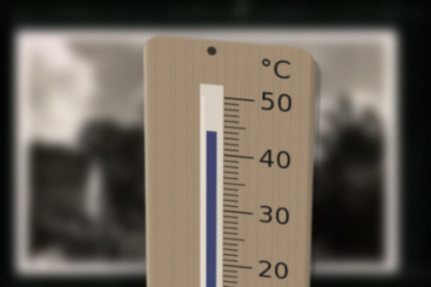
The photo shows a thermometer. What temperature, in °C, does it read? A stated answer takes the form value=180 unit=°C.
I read value=44 unit=°C
